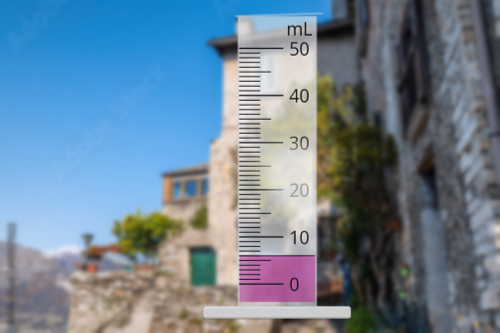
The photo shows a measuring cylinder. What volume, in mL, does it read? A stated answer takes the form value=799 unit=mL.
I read value=6 unit=mL
